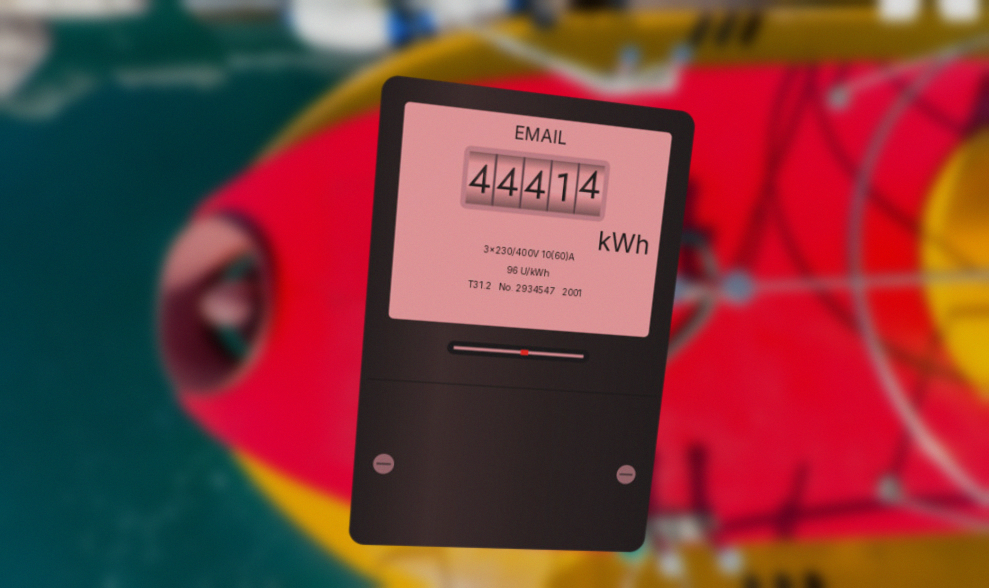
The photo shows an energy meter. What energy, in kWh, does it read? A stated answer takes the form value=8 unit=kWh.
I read value=44414 unit=kWh
